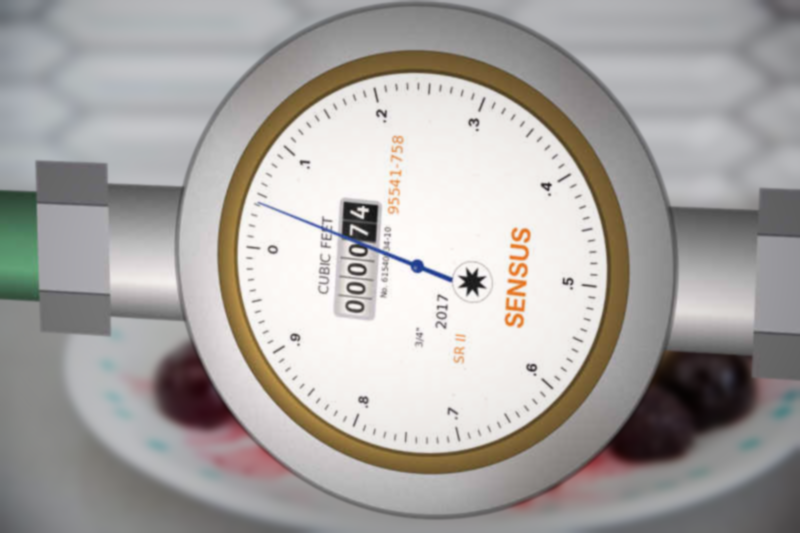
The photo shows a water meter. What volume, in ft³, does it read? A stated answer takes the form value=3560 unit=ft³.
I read value=74.04 unit=ft³
